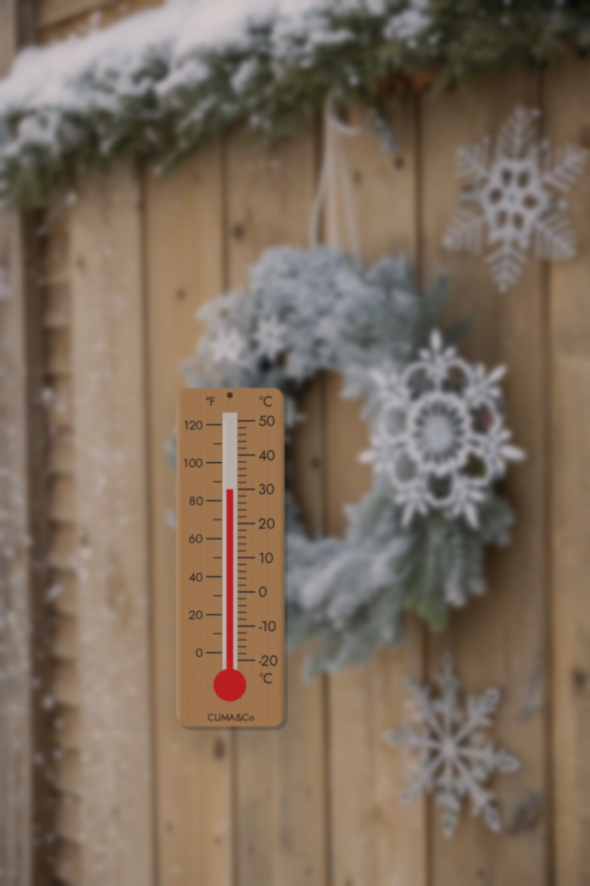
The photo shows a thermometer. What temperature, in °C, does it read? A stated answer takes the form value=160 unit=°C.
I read value=30 unit=°C
